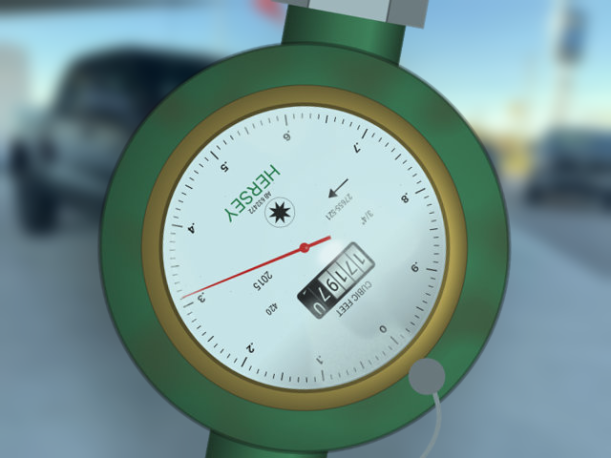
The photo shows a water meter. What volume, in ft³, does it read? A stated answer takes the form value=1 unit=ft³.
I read value=171970.31 unit=ft³
